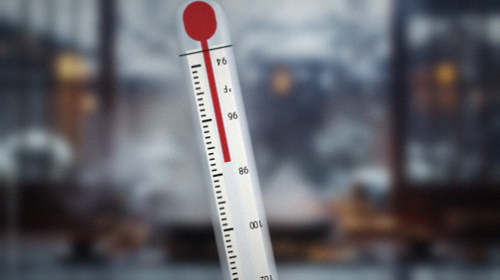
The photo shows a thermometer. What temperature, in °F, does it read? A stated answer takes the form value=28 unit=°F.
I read value=97.6 unit=°F
